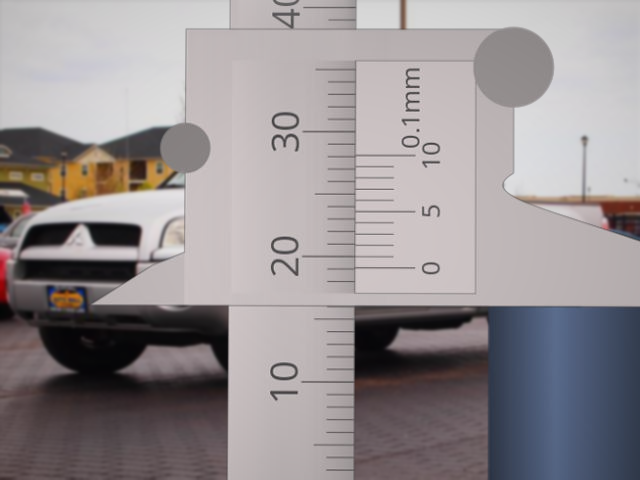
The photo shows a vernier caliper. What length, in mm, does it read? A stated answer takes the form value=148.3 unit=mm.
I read value=19.1 unit=mm
